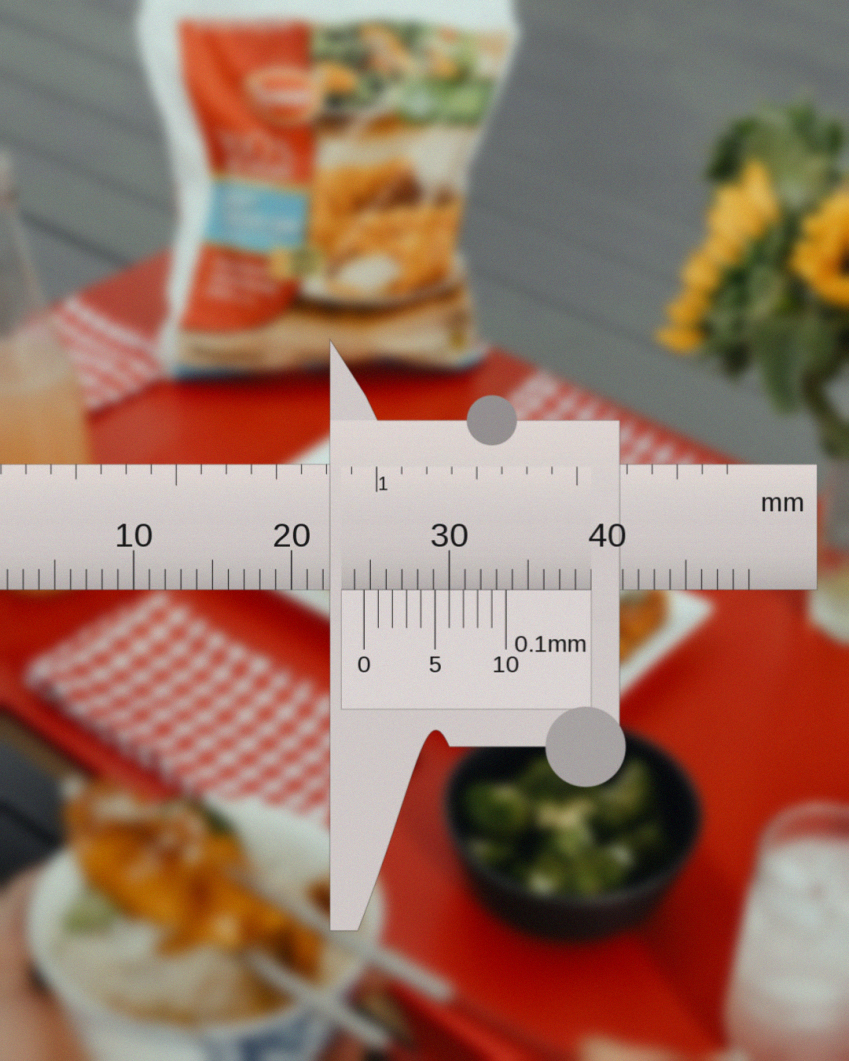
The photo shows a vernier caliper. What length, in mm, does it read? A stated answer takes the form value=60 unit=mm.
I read value=24.6 unit=mm
